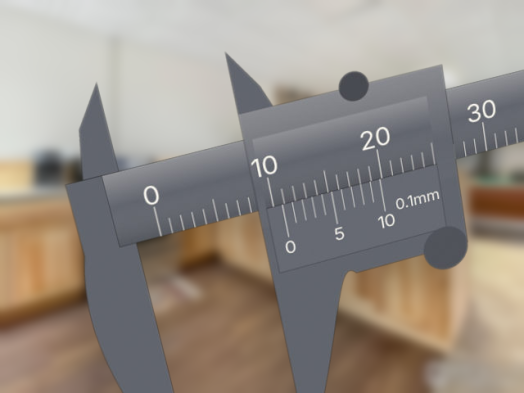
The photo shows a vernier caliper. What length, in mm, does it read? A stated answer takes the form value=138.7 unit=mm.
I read value=10.8 unit=mm
